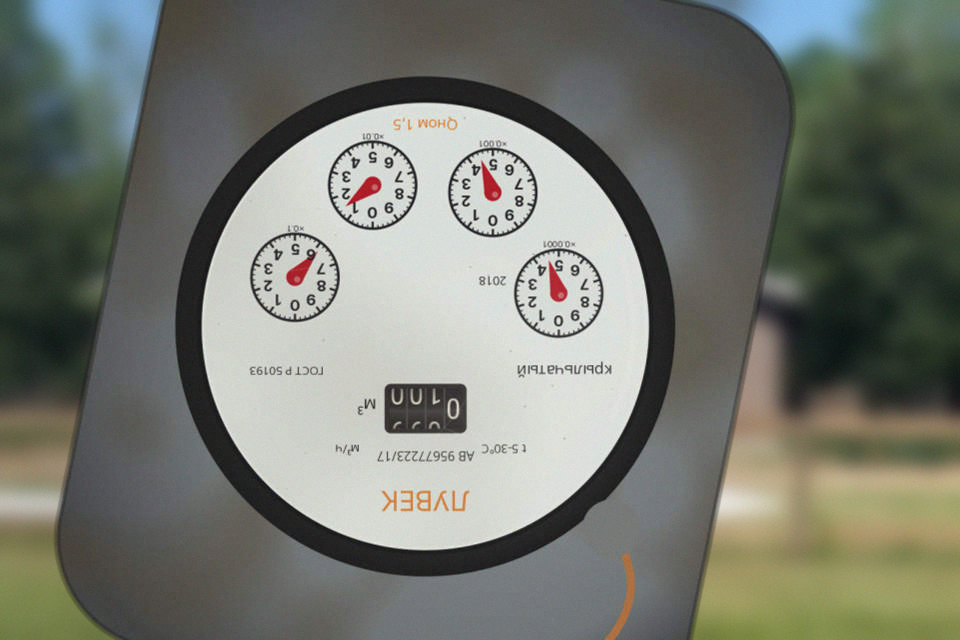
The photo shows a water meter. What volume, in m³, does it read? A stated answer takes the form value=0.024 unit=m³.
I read value=99.6144 unit=m³
